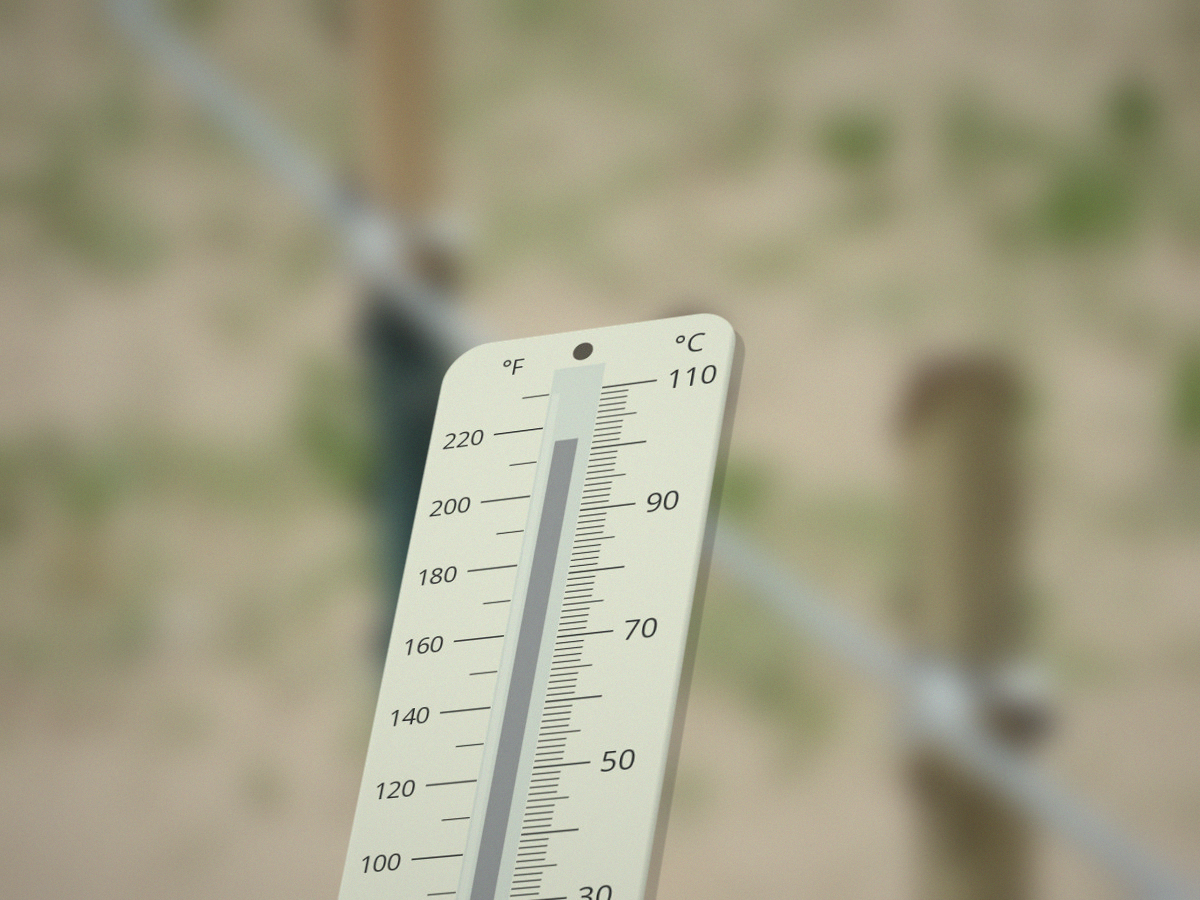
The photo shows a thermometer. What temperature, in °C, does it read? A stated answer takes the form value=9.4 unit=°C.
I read value=102 unit=°C
